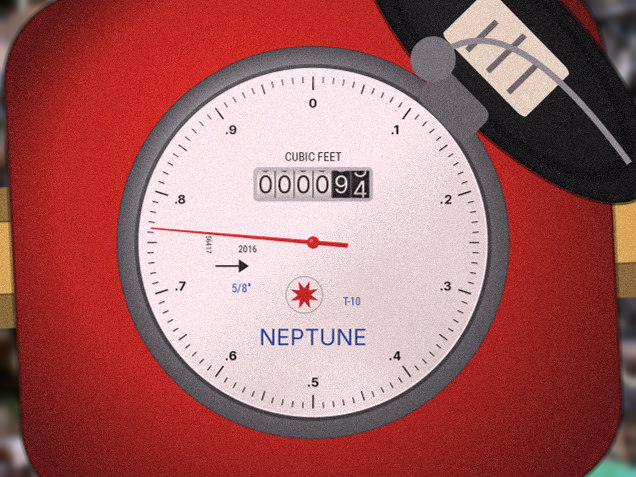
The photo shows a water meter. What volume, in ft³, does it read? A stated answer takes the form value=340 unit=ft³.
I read value=93.76 unit=ft³
